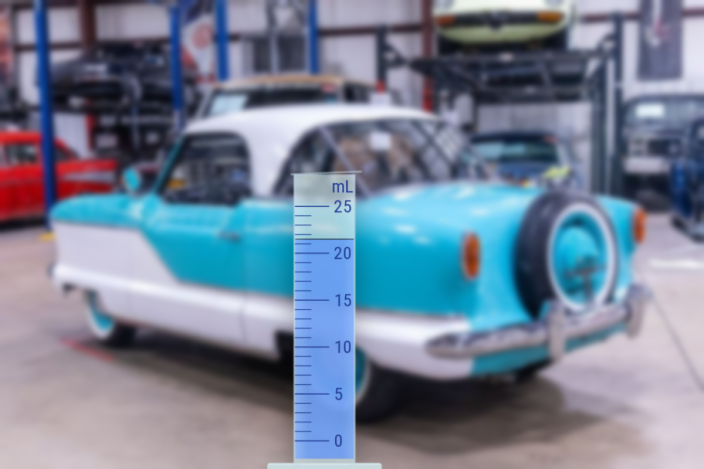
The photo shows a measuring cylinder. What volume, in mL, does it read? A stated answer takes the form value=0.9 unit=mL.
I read value=21.5 unit=mL
